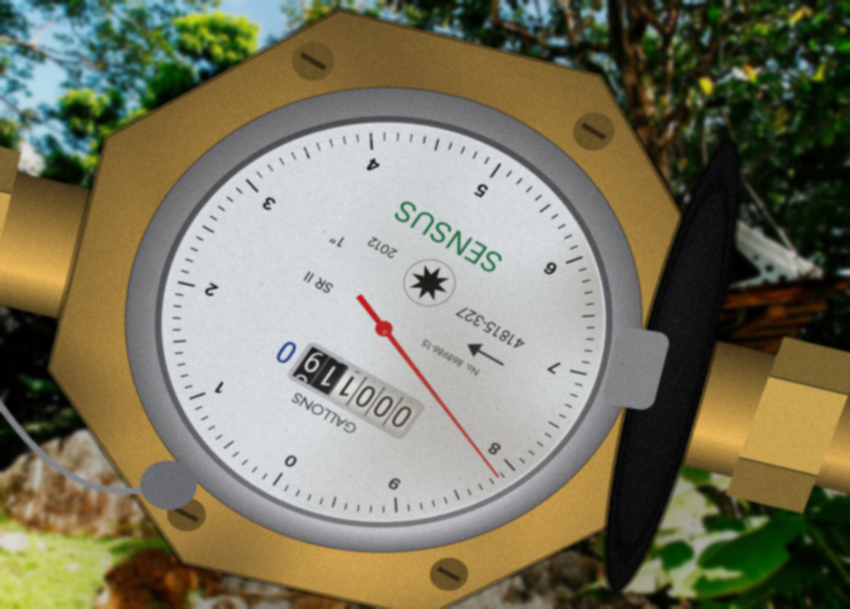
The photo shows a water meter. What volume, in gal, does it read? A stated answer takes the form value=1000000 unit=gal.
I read value=1188.1 unit=gal
